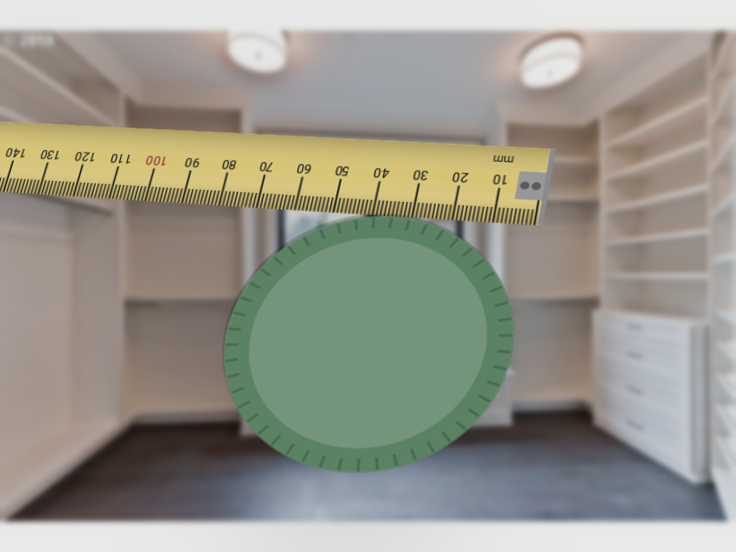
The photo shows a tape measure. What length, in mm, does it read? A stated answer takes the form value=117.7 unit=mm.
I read value=70 unit=mm
